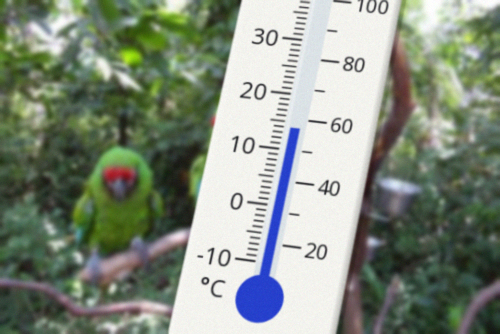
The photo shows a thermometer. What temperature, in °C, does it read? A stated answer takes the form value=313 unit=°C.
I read value=14 unit=°C
